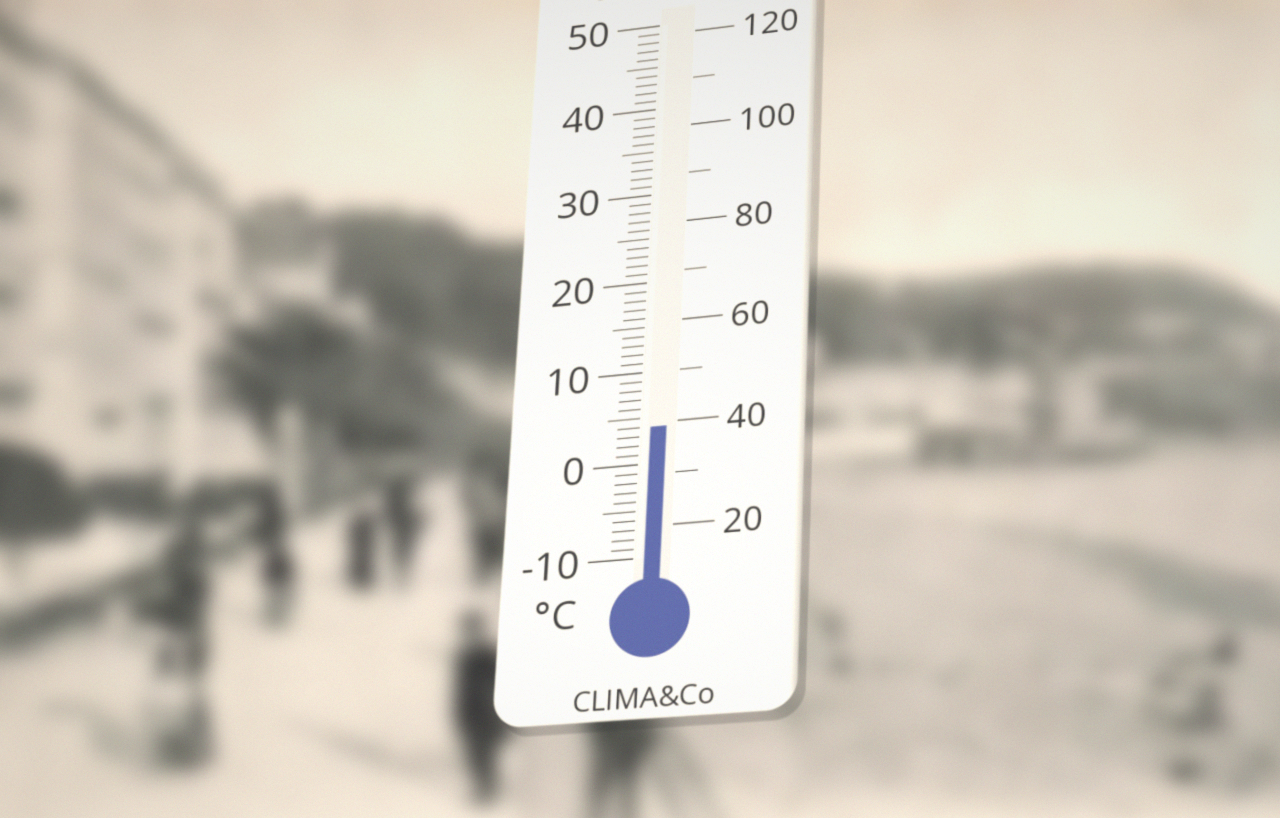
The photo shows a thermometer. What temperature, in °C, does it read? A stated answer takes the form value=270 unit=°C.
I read value=4 unit=°C
